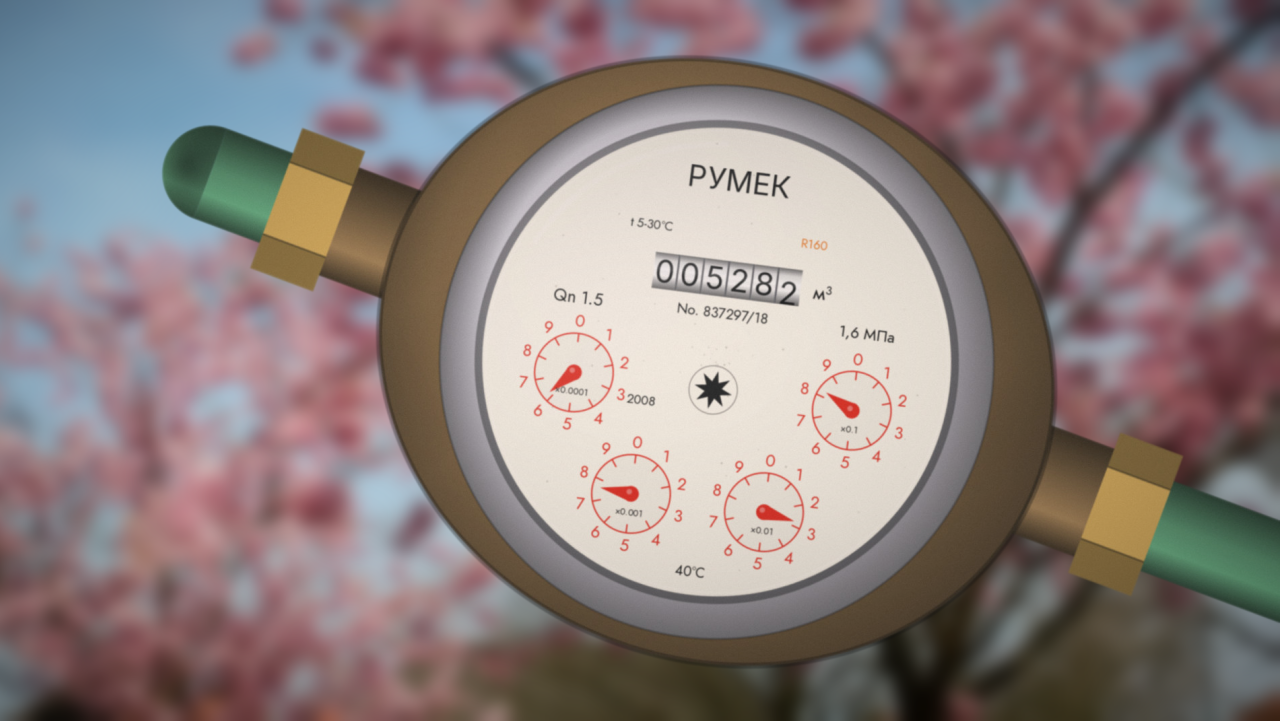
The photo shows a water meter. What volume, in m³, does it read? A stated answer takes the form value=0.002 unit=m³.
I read value=5281.8276 unit=m³
